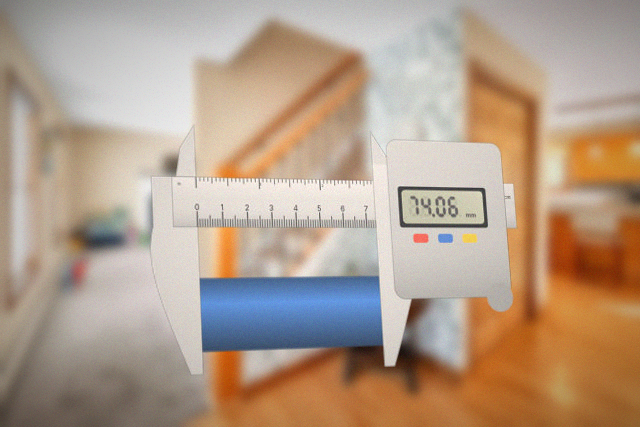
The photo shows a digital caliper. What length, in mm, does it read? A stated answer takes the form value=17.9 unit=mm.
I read value=74.06 unit=mm
